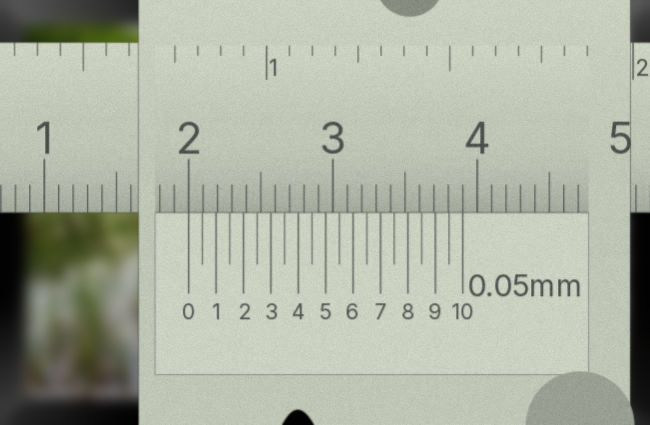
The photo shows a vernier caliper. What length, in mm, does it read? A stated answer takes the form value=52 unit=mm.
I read value=20.0 unit=mm
